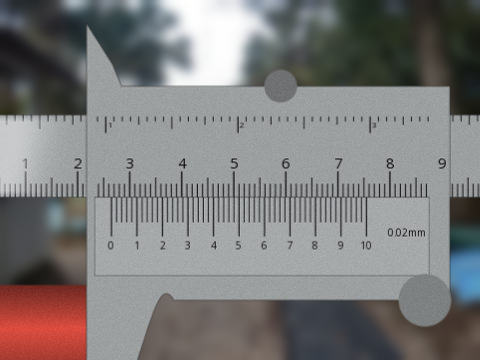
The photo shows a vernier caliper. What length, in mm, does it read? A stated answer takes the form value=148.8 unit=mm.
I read value=26.5 unit=mm
